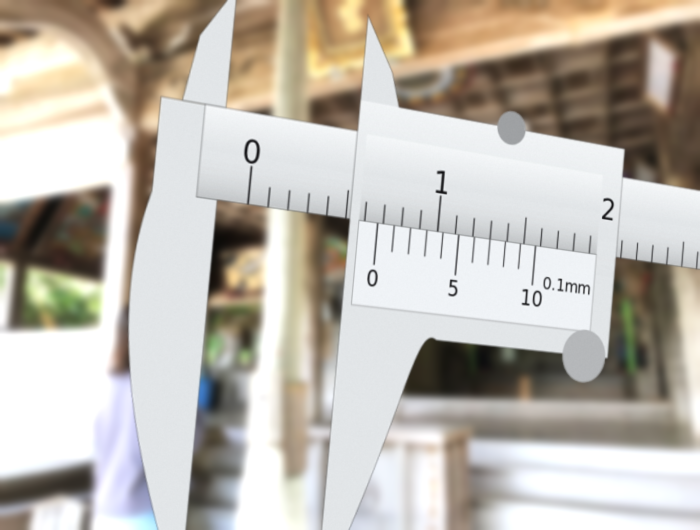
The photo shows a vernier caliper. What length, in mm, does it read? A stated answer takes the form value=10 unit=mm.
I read value=6.7 unit=mm
